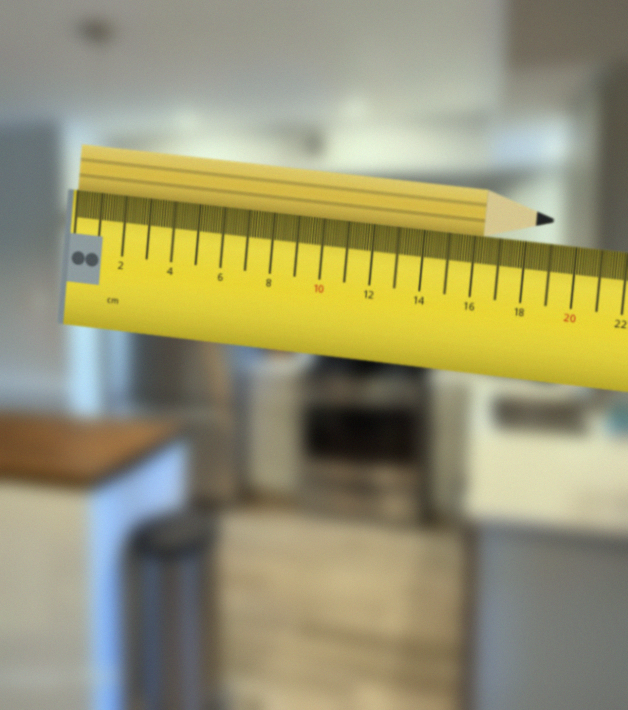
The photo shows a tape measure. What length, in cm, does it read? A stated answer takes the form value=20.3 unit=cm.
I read value=19 unit=cm
